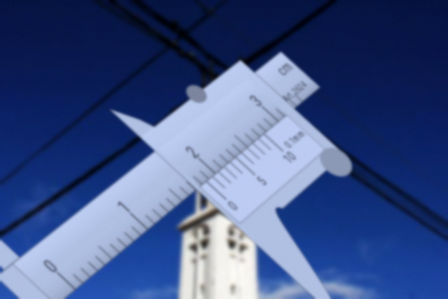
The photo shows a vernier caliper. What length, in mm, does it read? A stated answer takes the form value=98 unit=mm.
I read value=18.6 unit=mm
